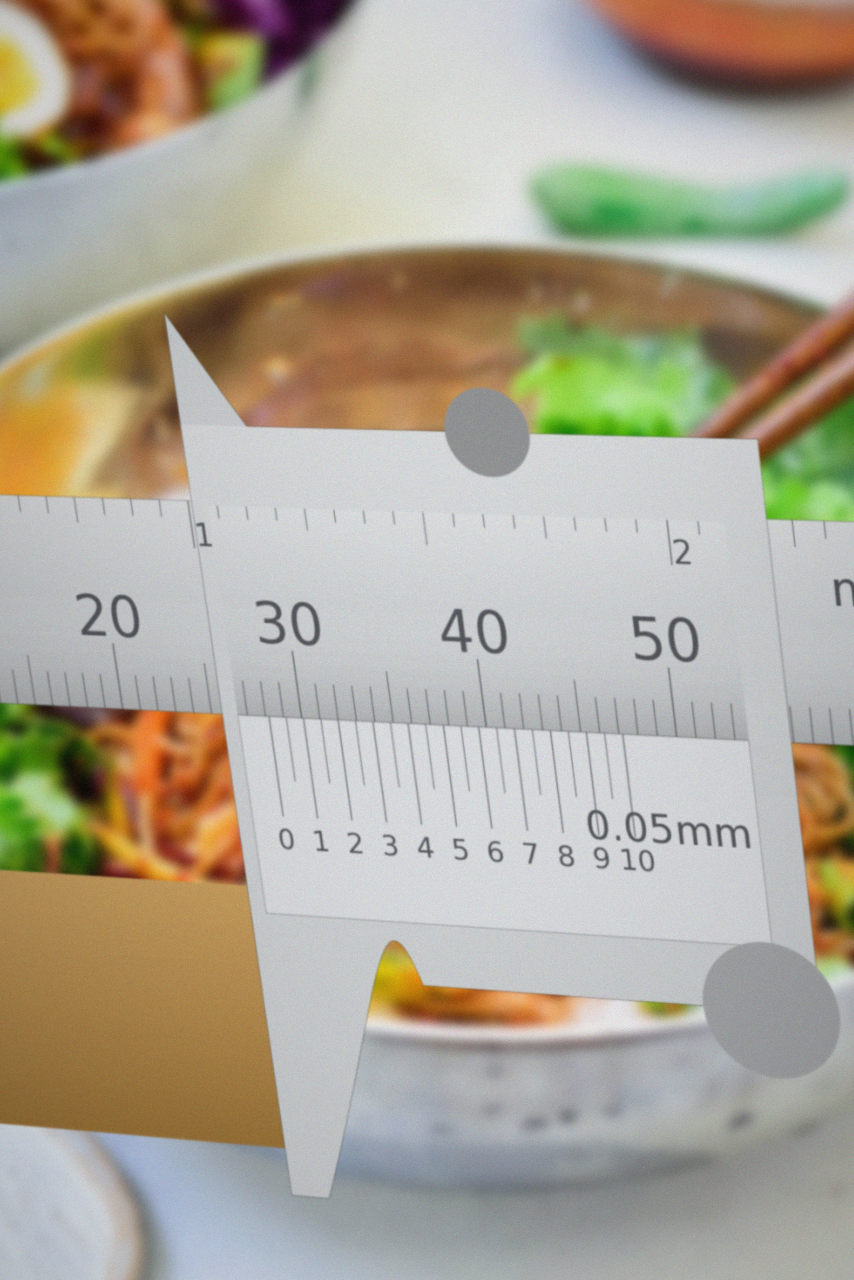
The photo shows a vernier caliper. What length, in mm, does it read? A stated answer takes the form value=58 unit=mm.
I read value=28.2 unit=mm
